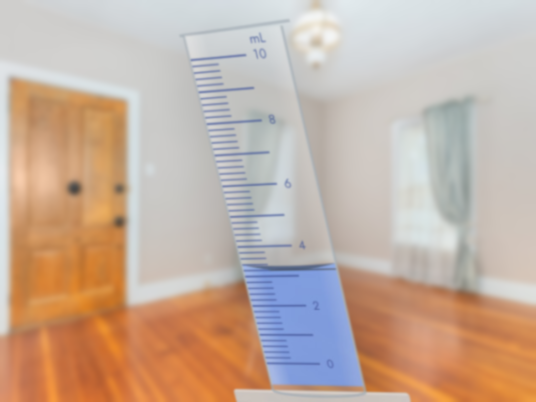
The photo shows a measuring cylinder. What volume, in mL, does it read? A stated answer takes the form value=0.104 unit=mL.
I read value=3.2 unit=mL
